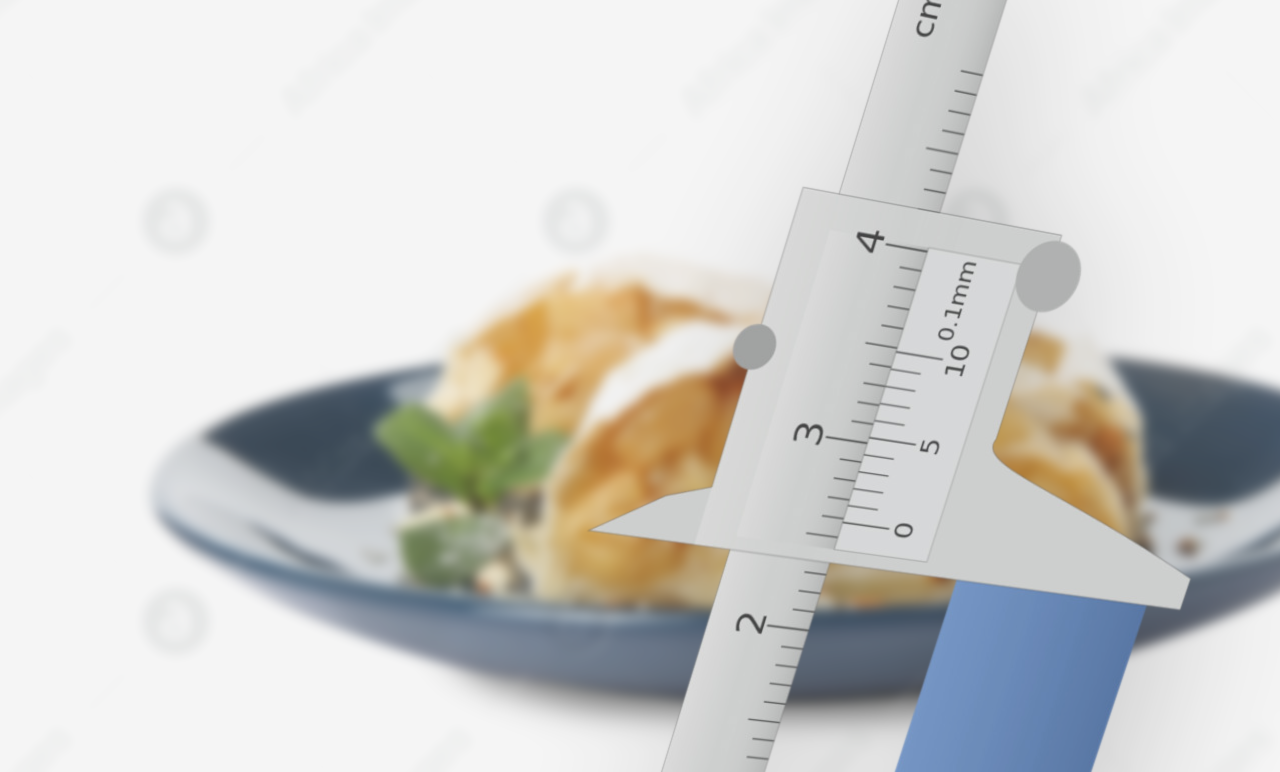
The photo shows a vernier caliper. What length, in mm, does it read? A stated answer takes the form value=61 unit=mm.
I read value=25.8 unit=mm
